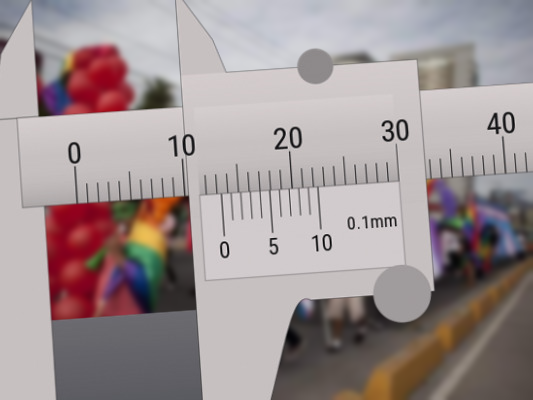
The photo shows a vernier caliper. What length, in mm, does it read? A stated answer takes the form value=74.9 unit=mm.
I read value=13.4 unit=mm
